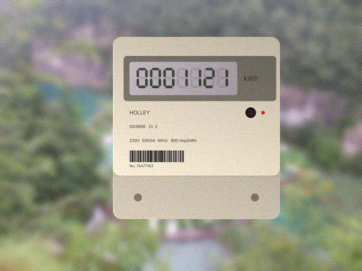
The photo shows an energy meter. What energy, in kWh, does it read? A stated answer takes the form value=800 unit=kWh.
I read value=1121 unit=kWh
